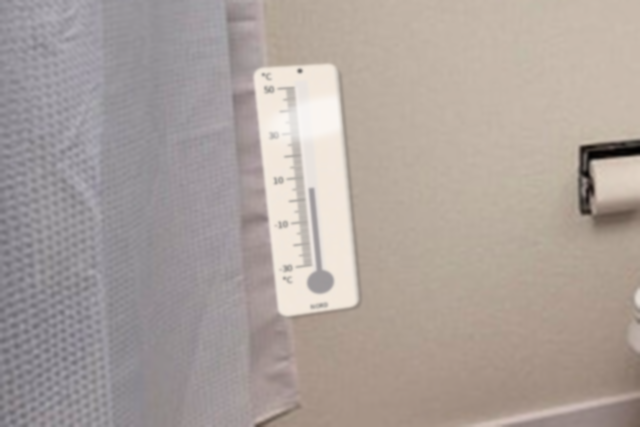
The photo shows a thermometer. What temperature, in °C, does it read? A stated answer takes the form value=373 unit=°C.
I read value=5 unit=°C
